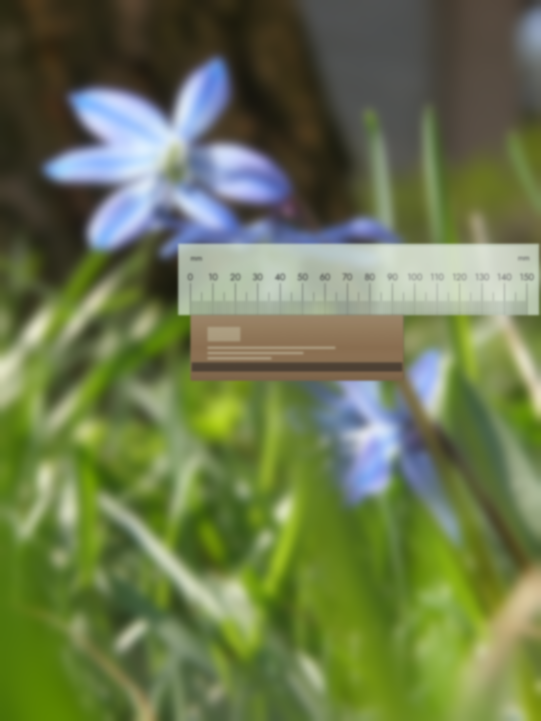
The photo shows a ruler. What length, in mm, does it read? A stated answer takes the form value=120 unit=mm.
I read value=95 unit=mm
